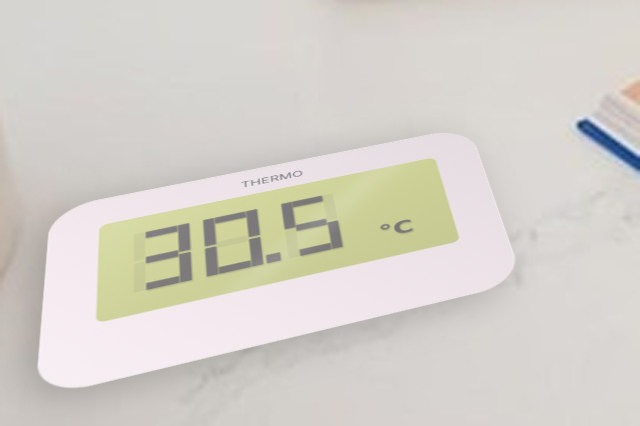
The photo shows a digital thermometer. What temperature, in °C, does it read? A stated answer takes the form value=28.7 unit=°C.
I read value=30.5 unit=°C
